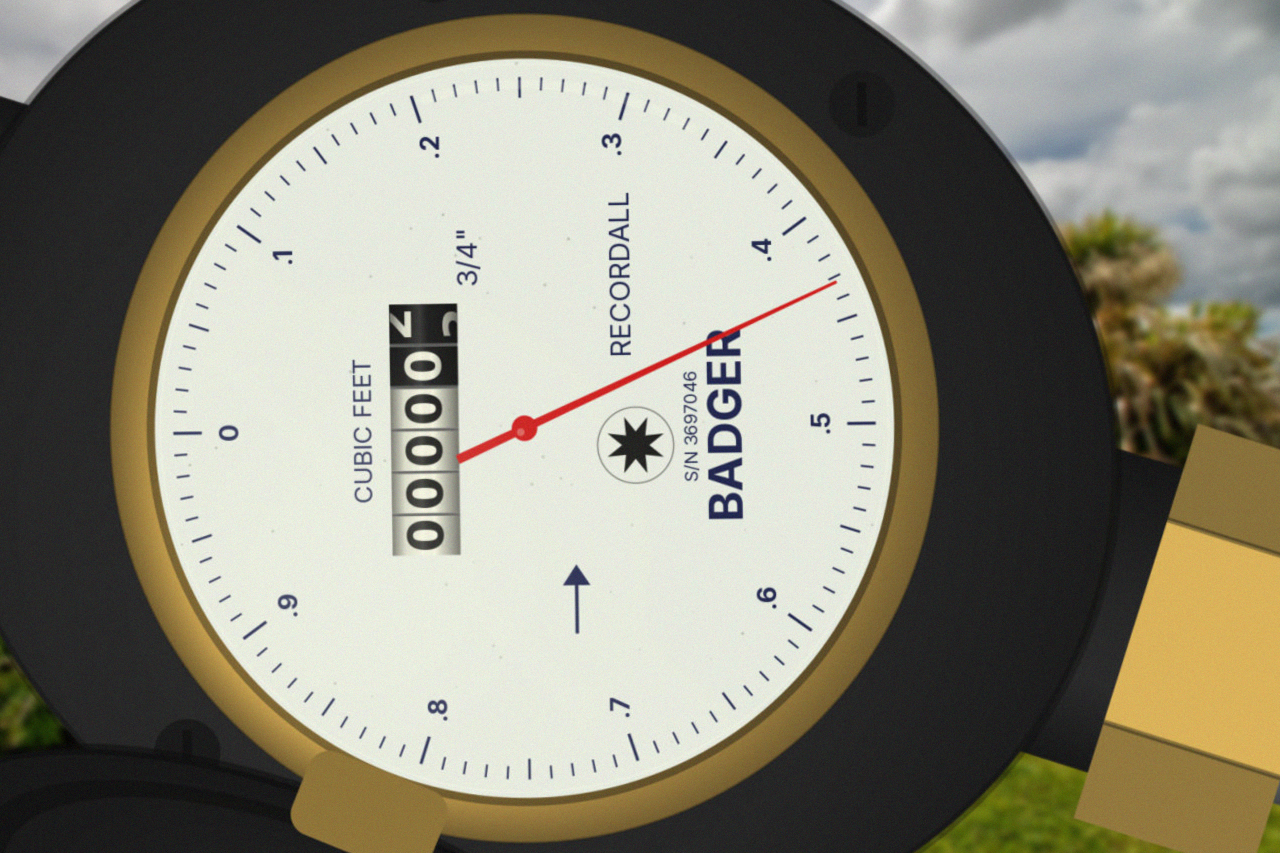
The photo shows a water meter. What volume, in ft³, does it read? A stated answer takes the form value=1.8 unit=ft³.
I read value=2.43 unit=ft³
